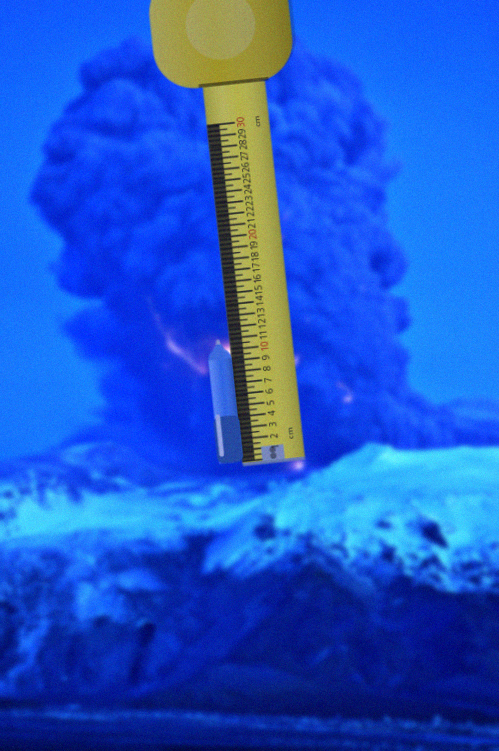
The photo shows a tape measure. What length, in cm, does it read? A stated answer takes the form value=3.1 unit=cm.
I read value=11 unit=cm
